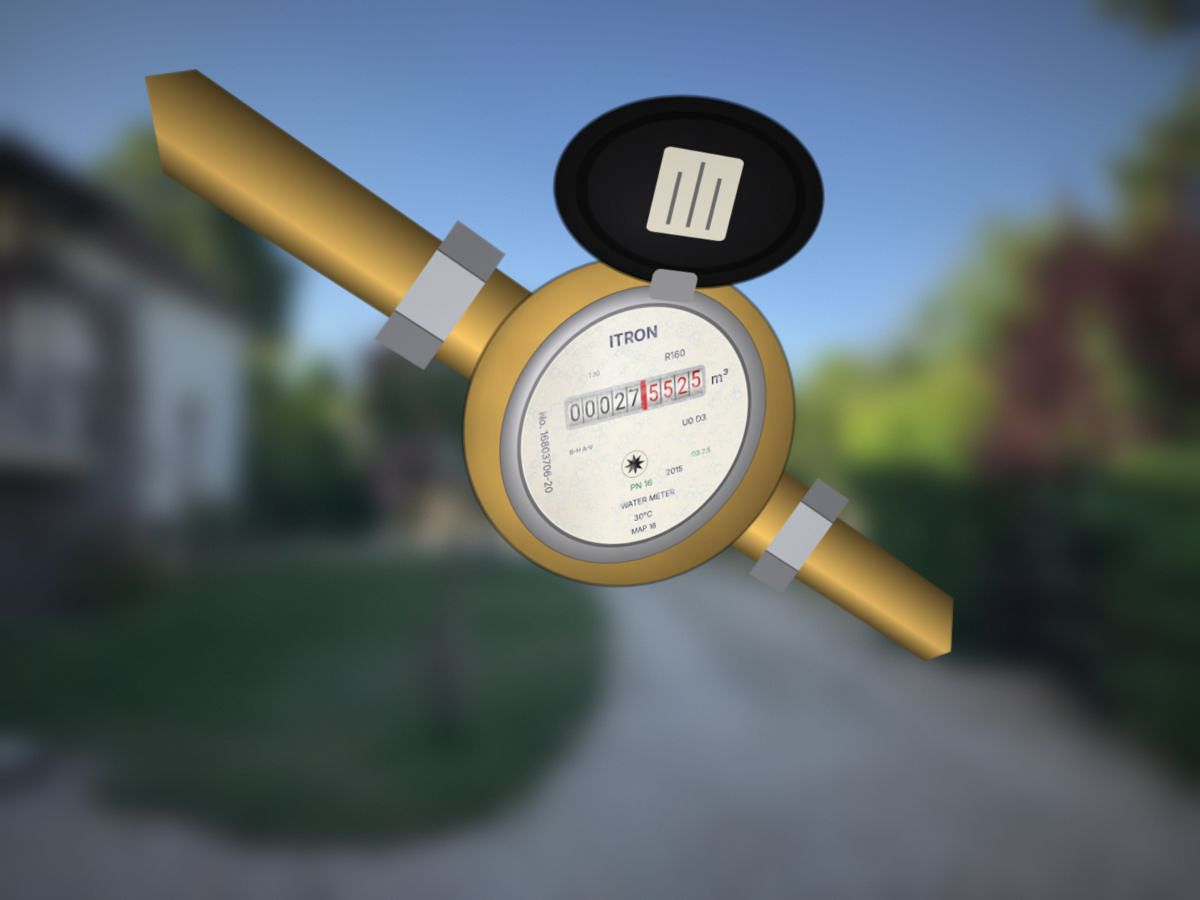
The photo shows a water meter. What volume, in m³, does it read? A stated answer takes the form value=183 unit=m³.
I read value=27.5525 unit=m³
